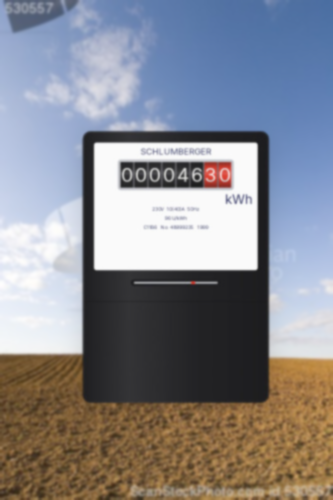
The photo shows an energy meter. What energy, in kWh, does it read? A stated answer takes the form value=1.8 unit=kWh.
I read value=46.30 unit=kWh
